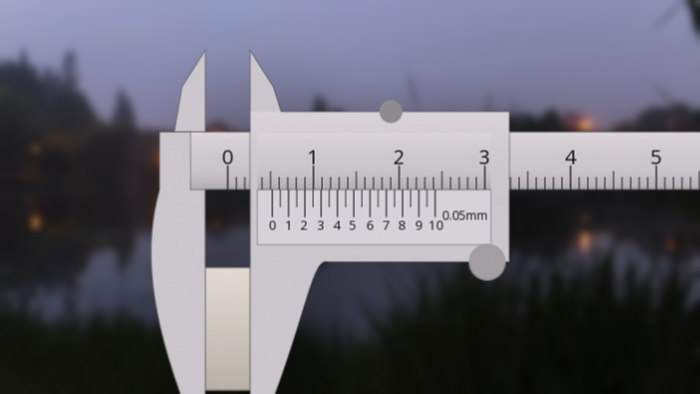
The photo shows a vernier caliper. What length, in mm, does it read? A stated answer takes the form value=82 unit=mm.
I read value=5.2 unit=mm
